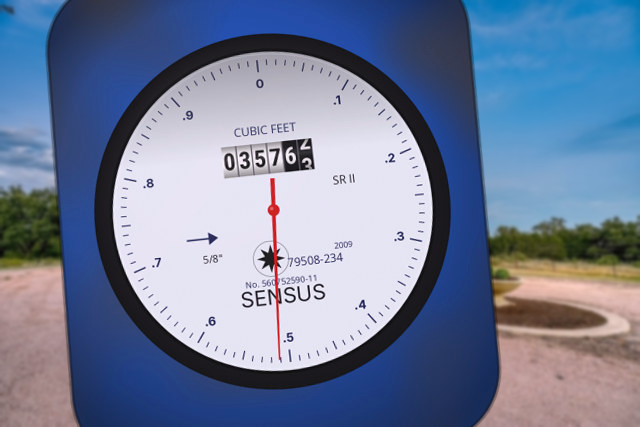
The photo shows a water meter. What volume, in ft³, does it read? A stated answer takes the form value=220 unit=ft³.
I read value=35762.51 unit=ft³
